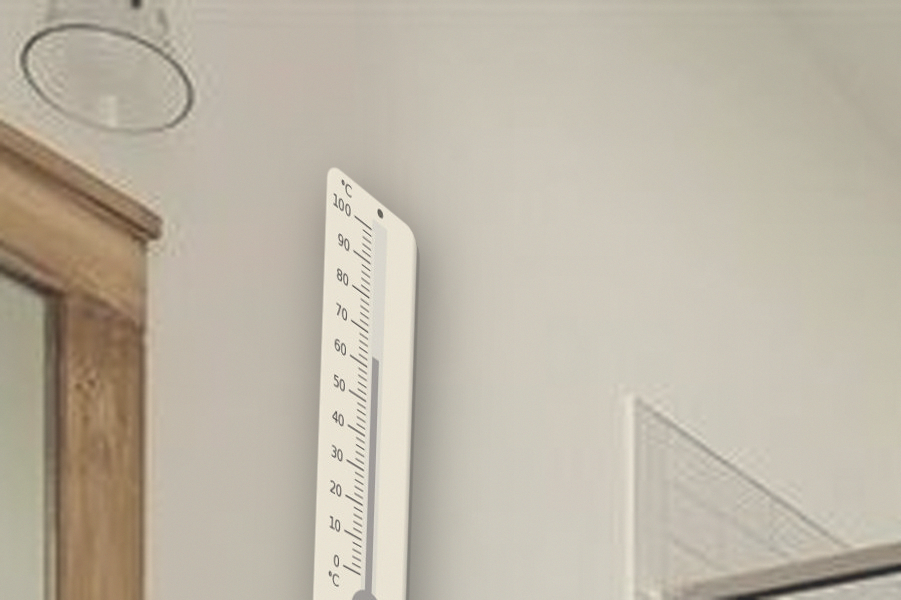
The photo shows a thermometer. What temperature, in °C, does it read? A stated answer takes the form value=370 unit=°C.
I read value=64 unit=°C
